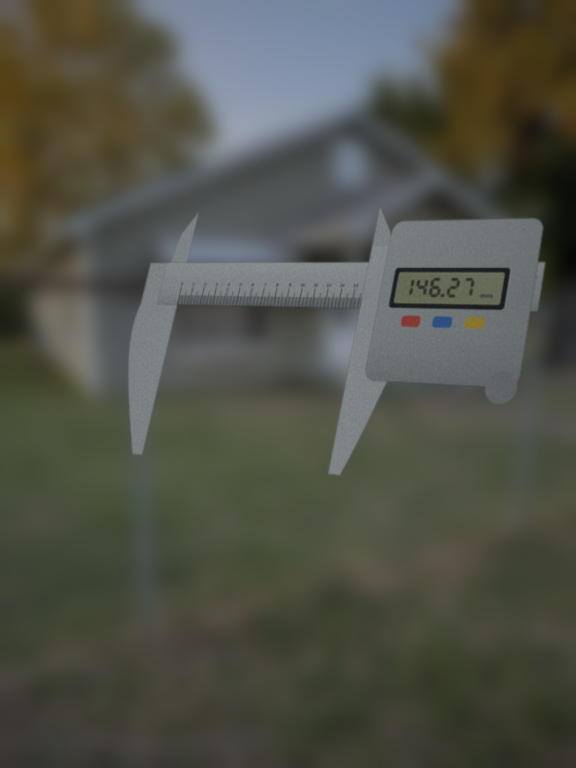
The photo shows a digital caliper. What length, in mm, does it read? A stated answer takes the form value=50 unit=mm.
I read value=146.27 unit=mm
